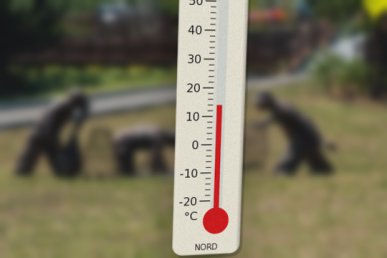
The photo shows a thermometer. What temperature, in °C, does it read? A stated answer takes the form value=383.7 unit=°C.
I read value=14 unit=°C
